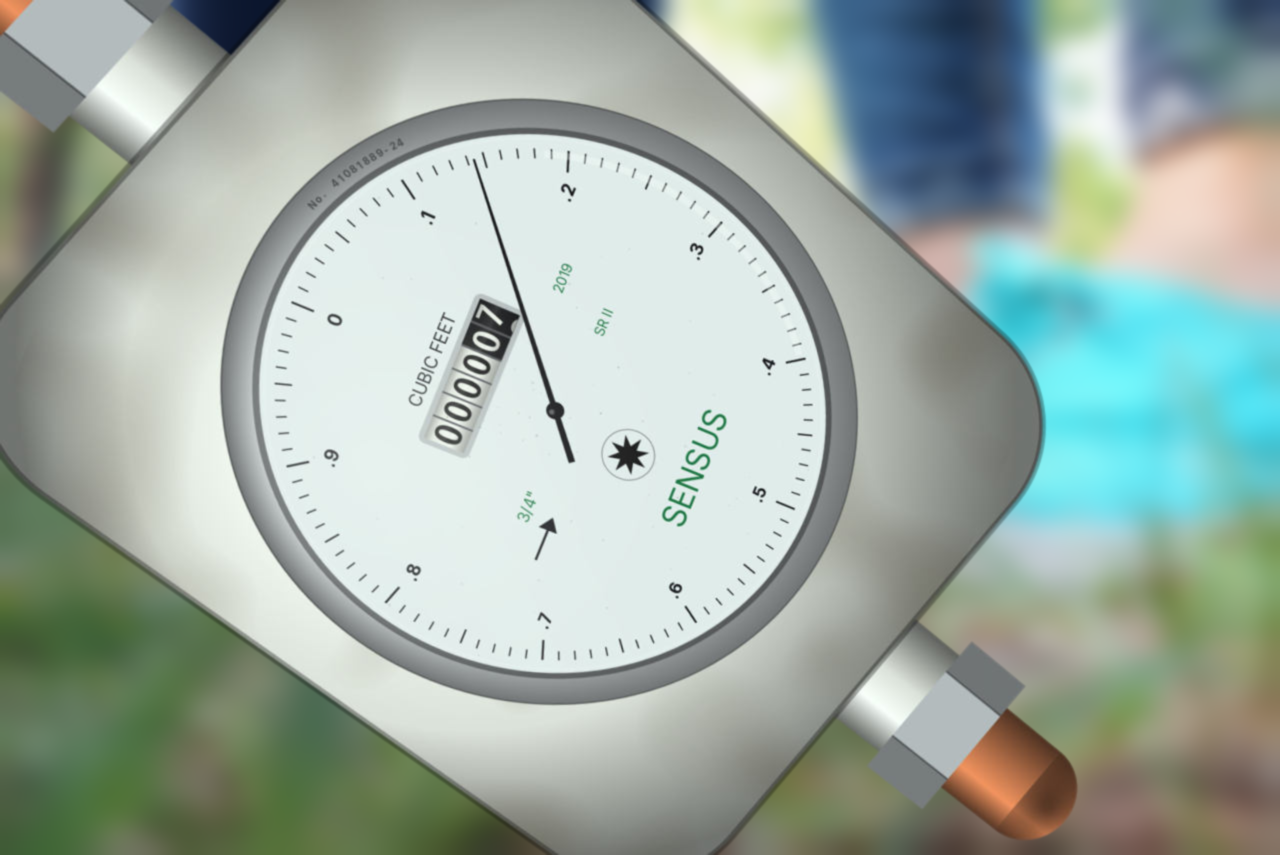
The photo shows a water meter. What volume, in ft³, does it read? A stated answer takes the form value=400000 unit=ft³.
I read value=7.14 unit=ft³
